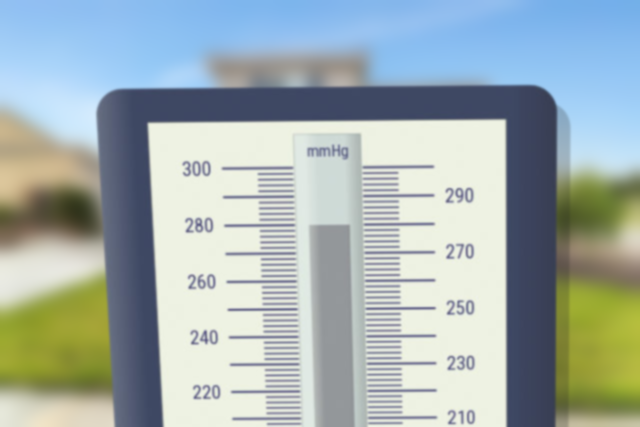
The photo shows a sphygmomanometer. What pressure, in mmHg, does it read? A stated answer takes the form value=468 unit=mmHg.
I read value=280 unit=mmHg
